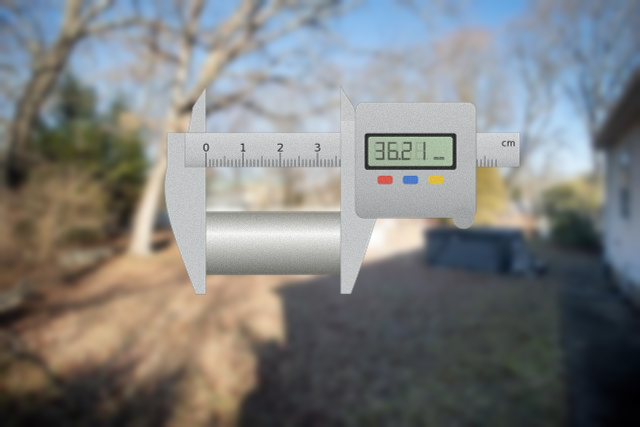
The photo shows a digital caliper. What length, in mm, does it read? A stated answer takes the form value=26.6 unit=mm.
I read value=36.21 unit=mm
